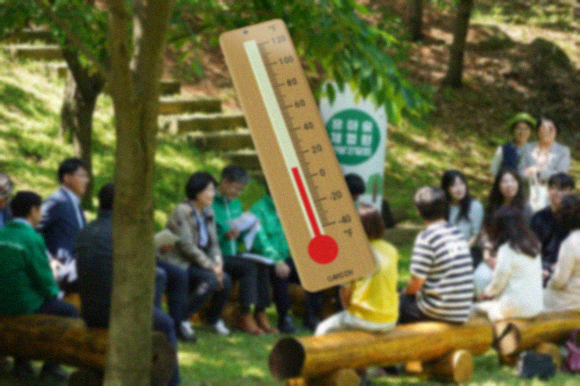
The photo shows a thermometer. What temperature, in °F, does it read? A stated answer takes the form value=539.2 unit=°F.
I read value=10 unit=°F
